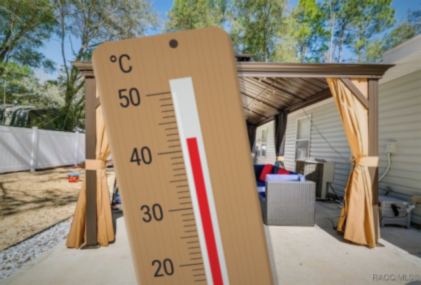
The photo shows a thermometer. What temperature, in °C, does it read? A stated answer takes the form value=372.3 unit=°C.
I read value=42 unit=°C
